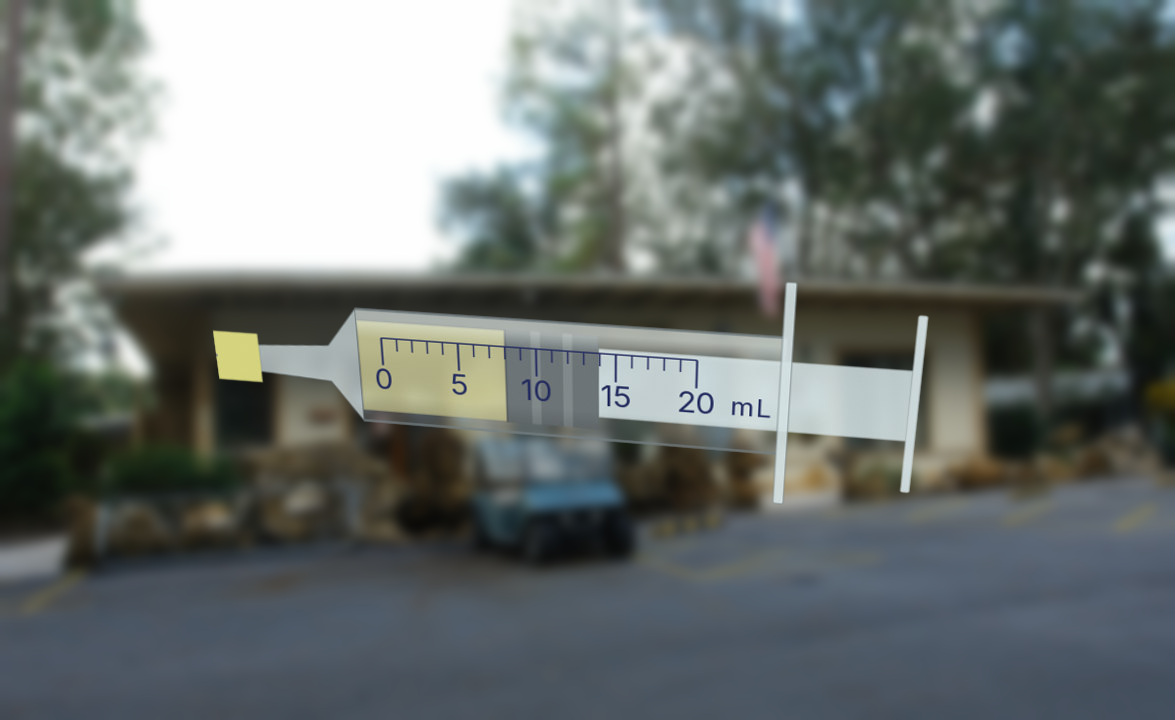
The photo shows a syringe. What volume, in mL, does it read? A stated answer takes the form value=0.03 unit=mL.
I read value=8 unit=mL
